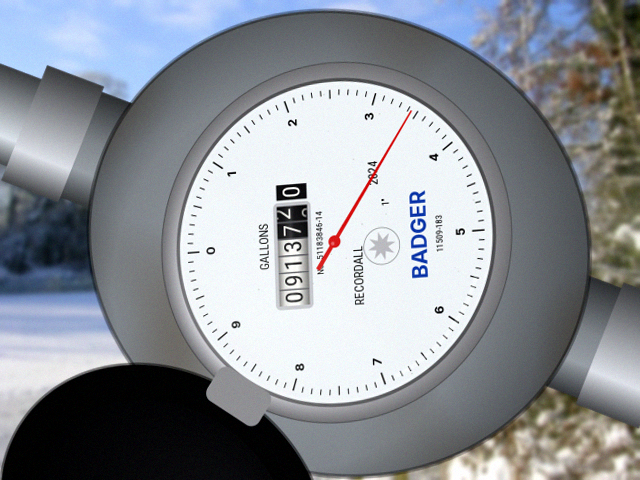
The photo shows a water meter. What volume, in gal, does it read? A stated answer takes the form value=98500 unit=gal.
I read value=913723.4 unit=gal
